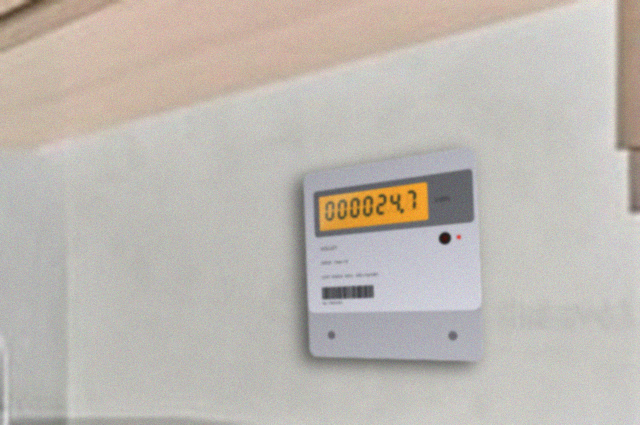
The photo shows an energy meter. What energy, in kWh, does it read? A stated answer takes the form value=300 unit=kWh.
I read value=24.7 unit=kWh
